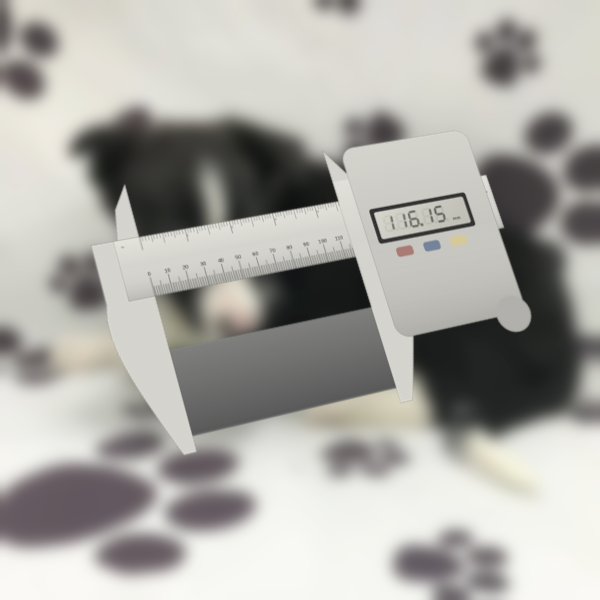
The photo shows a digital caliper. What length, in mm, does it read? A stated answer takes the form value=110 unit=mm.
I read value=116.15 unit=mm
